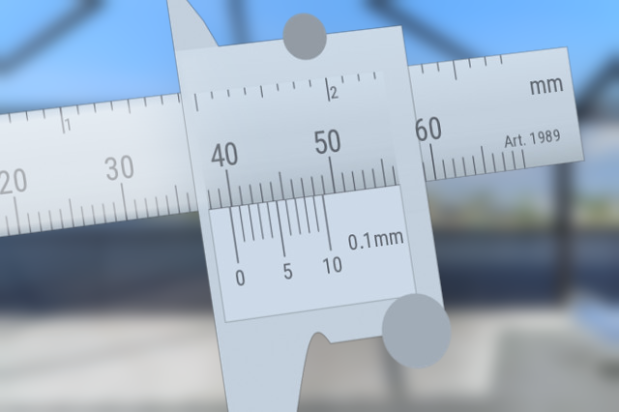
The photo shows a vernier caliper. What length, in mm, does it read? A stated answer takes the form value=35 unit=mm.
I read value=39.8 unit=mm
